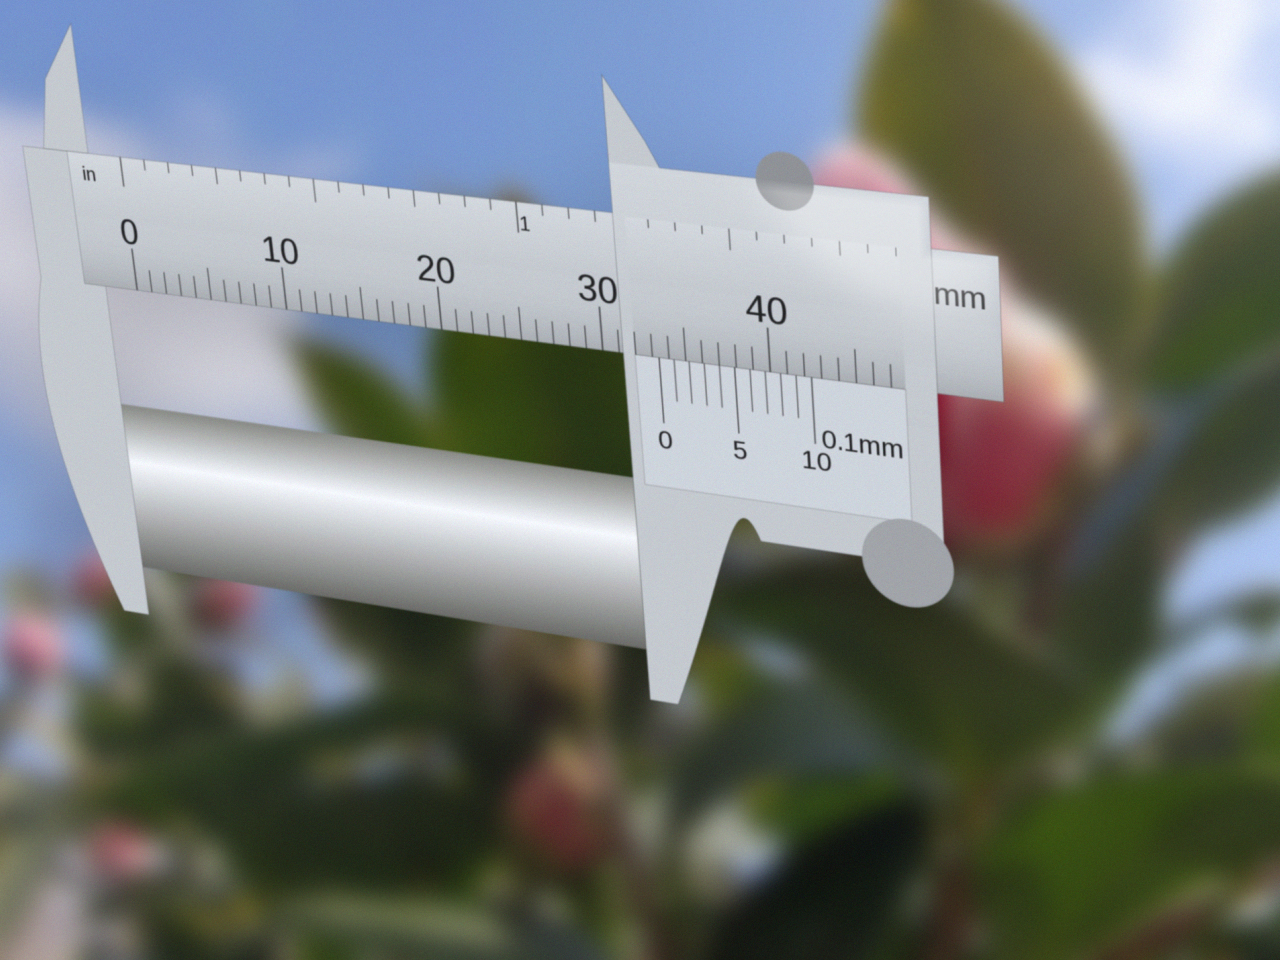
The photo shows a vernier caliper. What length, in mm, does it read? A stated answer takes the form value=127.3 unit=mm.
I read value=33.4 unit=mm
